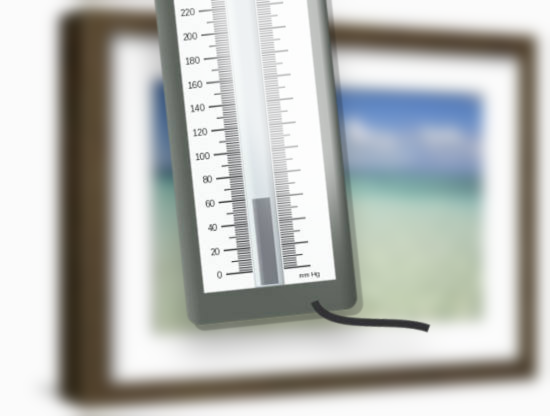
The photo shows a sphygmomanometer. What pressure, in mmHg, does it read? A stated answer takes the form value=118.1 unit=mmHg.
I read value=60 unit=mmHg
